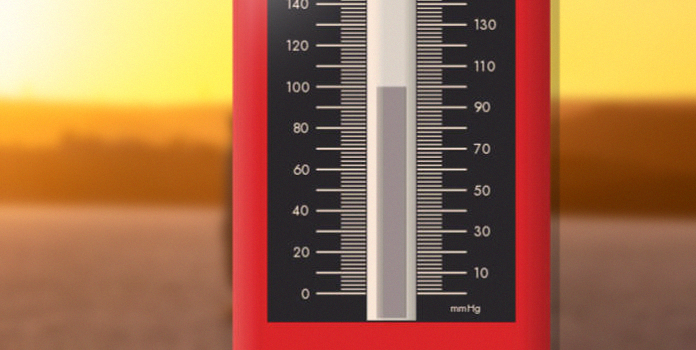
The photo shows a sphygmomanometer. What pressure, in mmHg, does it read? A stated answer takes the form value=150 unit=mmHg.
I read value=100 unit=mmHg
